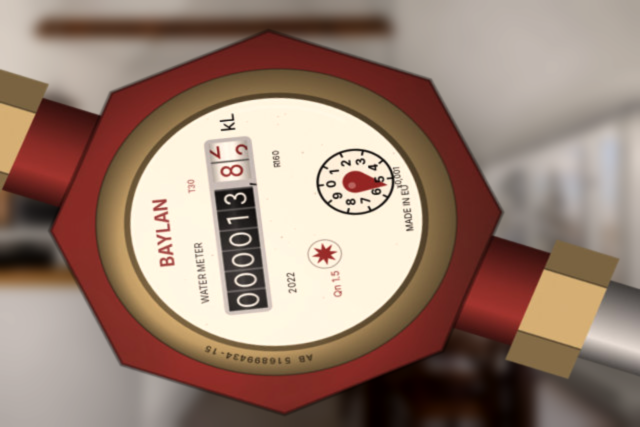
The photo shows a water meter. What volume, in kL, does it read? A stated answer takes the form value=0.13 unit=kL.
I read value=13.825 unit=kL
